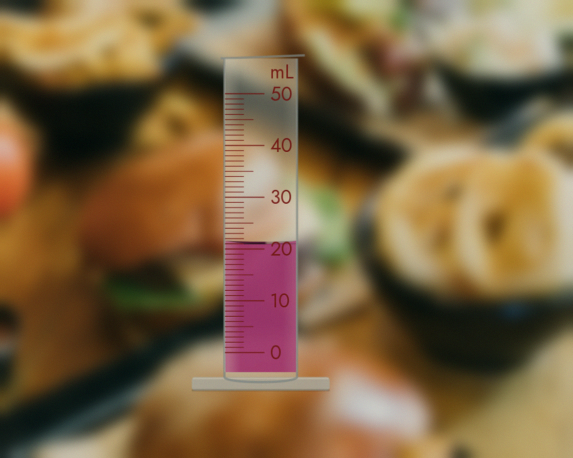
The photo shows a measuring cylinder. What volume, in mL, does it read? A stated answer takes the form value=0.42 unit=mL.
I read value=21 unit=mL
